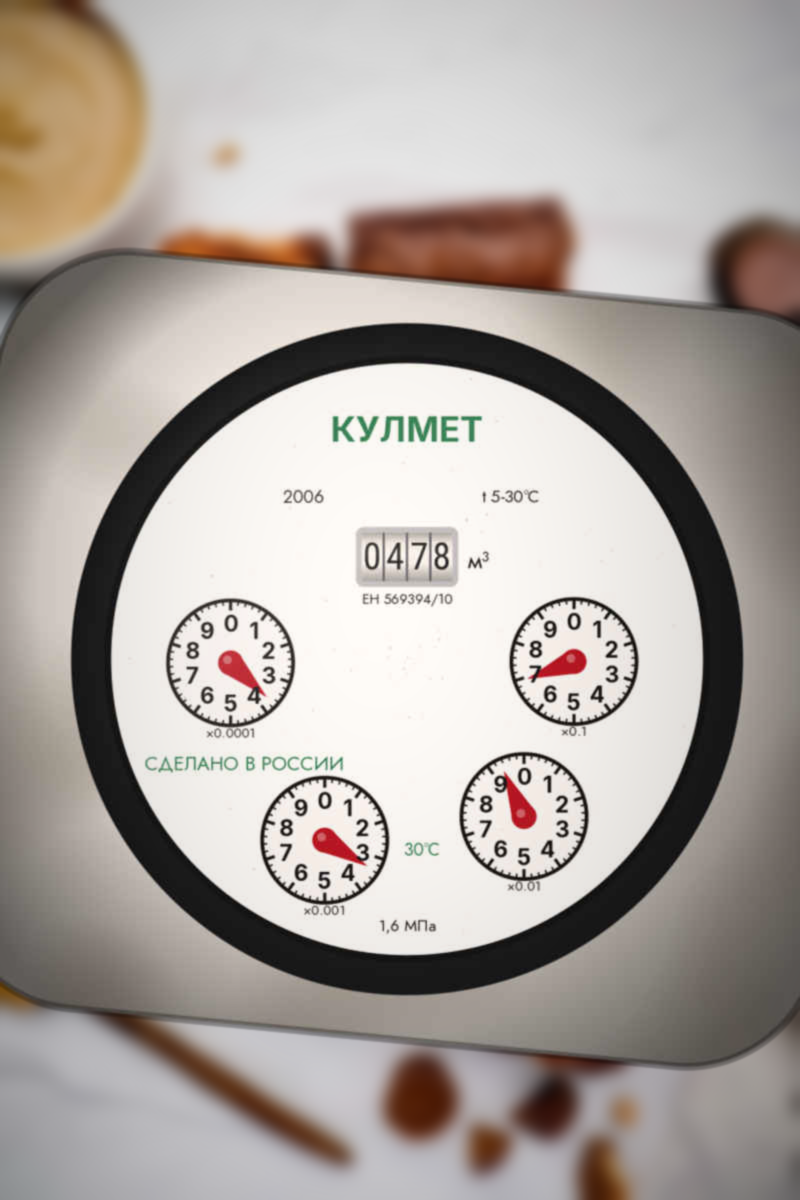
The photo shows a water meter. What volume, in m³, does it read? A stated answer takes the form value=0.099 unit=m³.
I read value=478.6933 unit=m³
